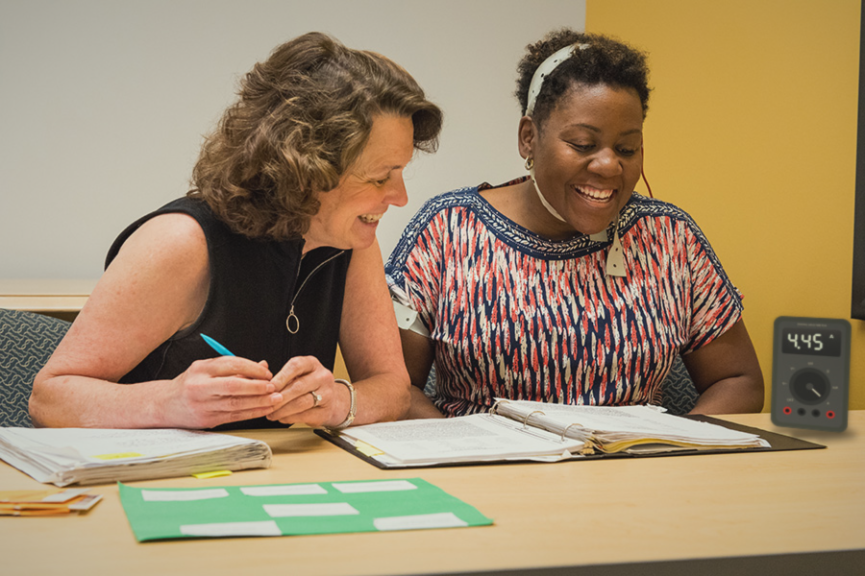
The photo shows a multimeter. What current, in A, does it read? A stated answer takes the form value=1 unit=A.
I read value=4.45 unit=A
